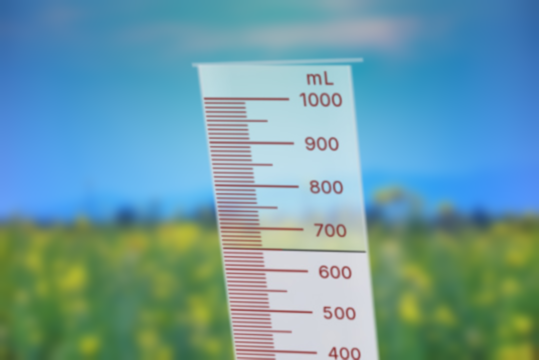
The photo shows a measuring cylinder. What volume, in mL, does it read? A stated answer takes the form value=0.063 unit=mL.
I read value=650 unit=mL
